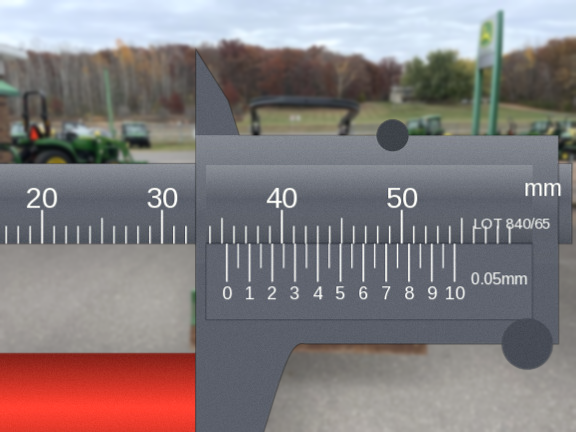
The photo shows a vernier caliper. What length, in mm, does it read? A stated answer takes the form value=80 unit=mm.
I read value=35.4 unit=mm
